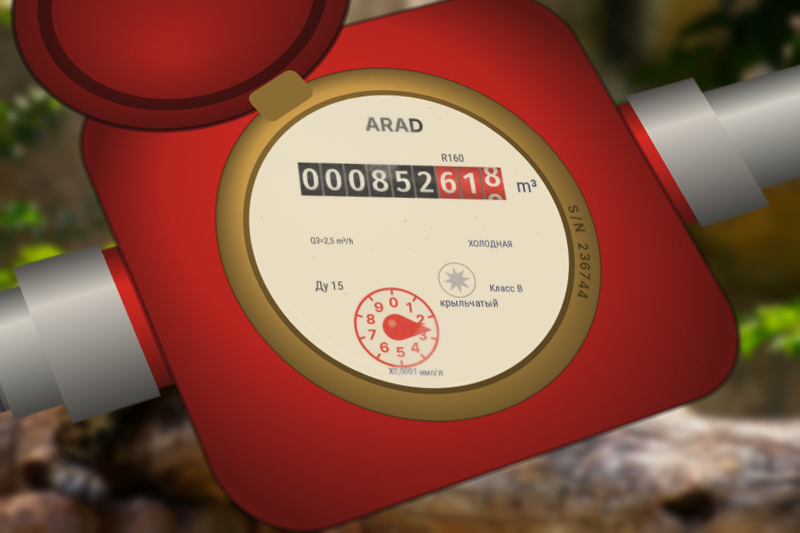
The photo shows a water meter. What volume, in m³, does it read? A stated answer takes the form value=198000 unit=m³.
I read value=852.6182 unit=m³
